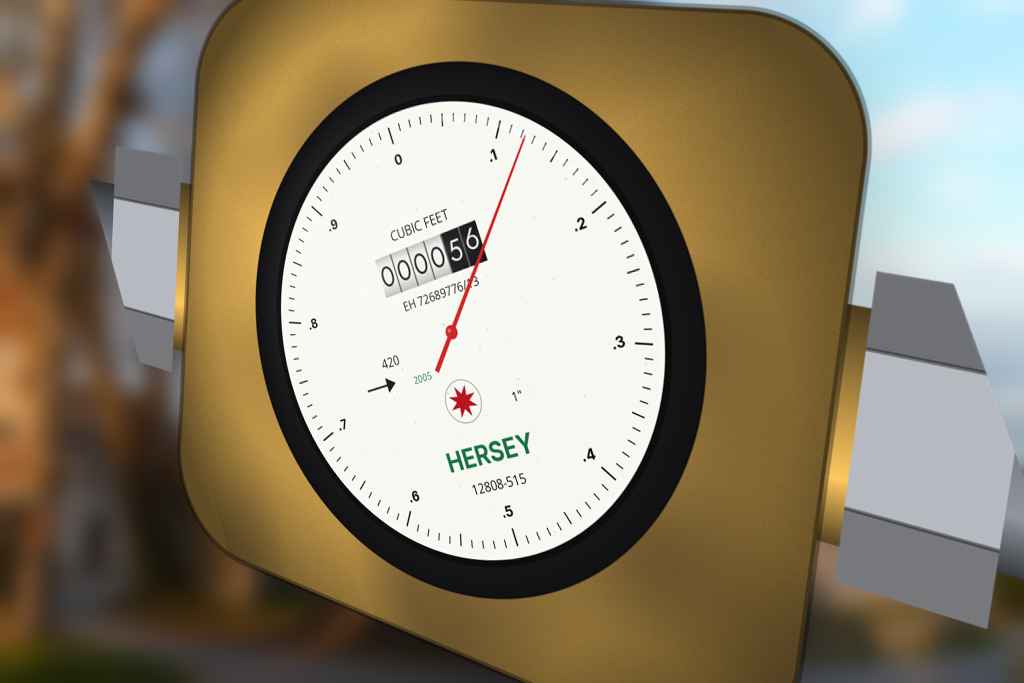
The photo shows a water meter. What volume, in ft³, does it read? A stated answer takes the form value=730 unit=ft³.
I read value=56.12 unit=ft³
